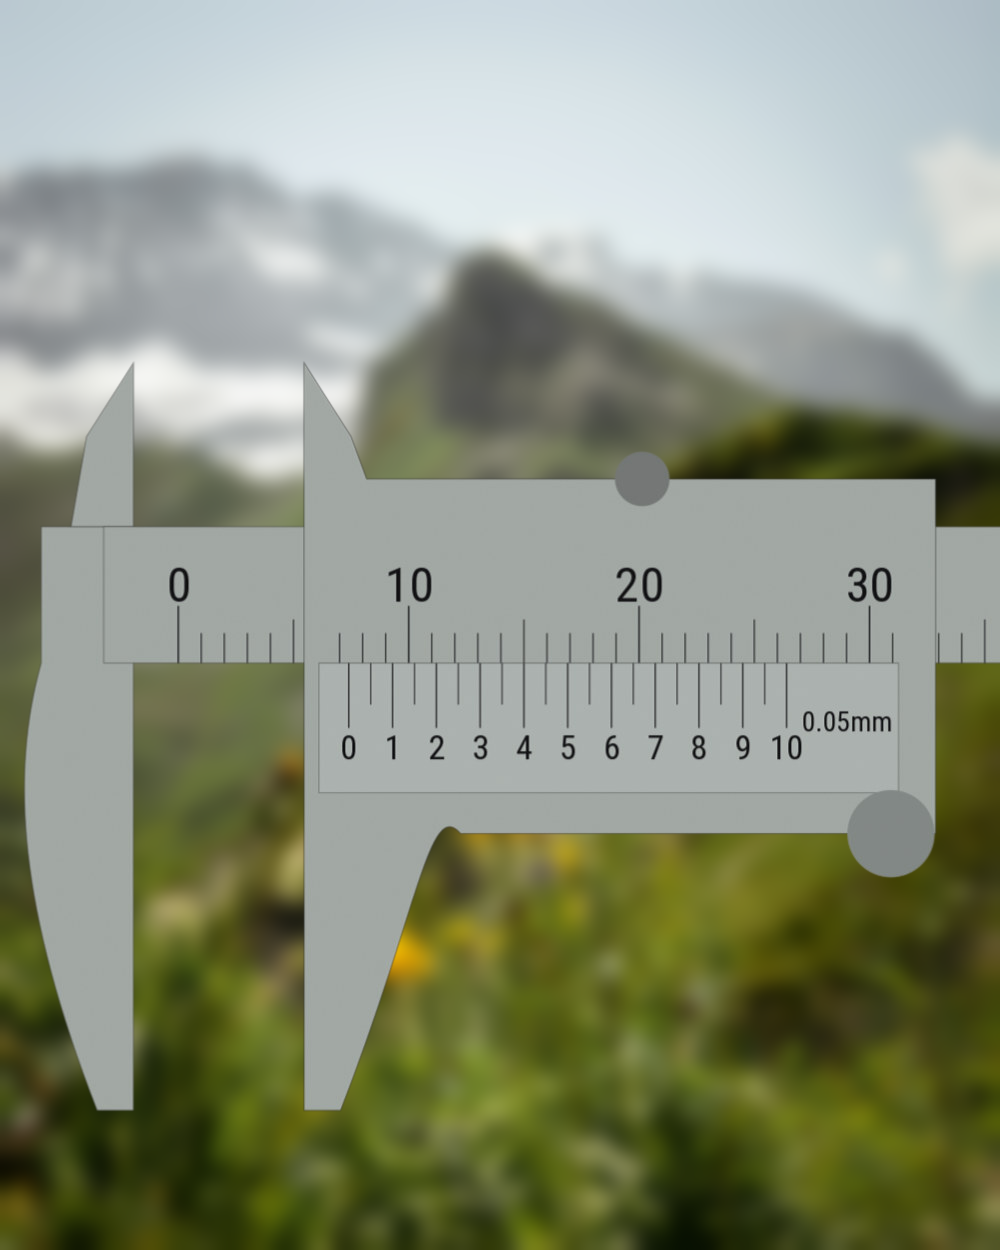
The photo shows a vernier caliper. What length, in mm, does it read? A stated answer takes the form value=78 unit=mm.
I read value=7.4 unit=mm
